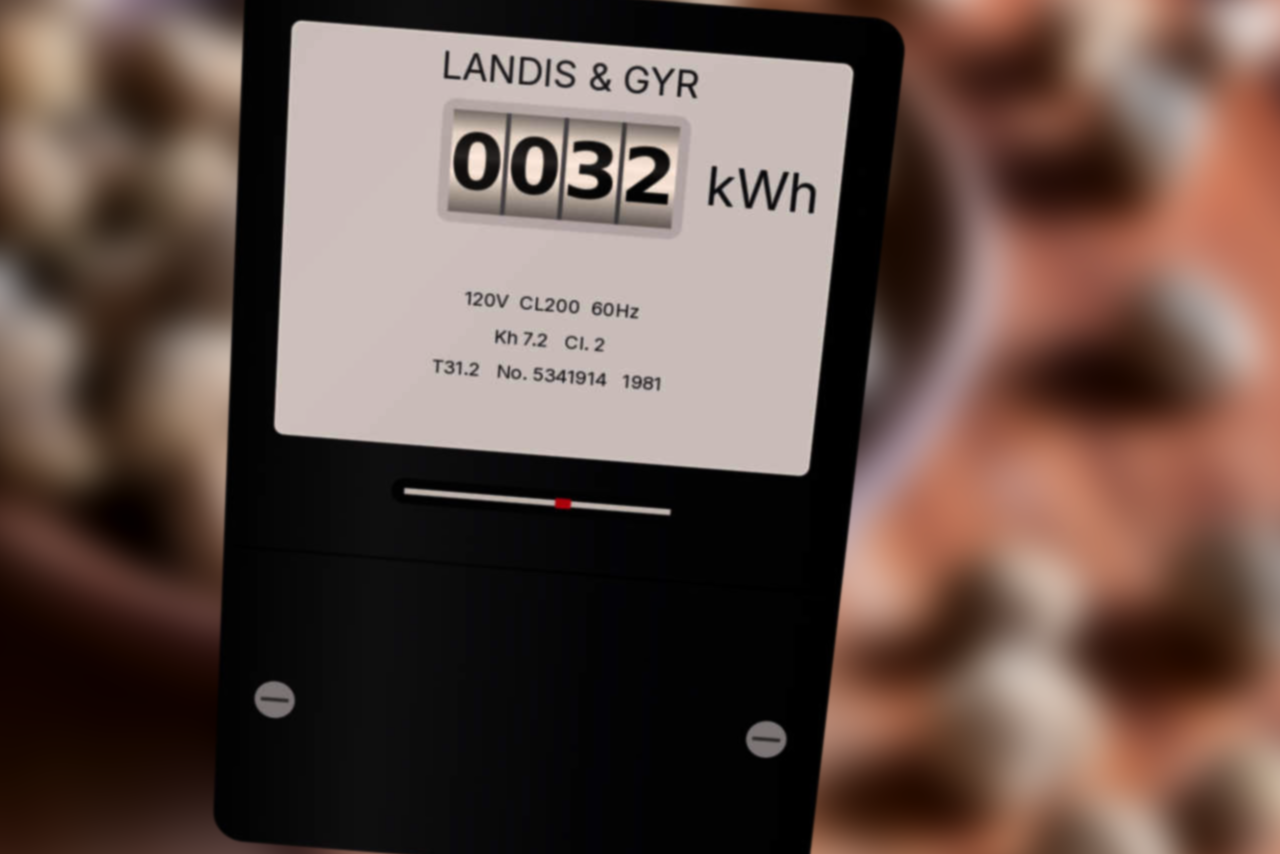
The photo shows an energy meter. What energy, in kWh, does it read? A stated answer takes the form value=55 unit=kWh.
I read value=32 unit=kWh
